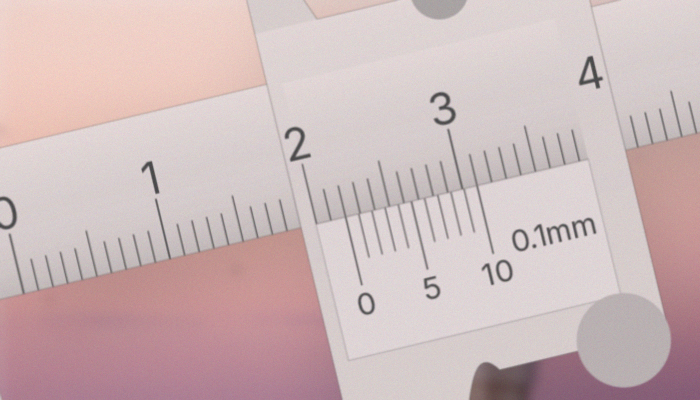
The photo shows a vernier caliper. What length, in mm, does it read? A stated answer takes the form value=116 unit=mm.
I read value=22.0 unit=mm
